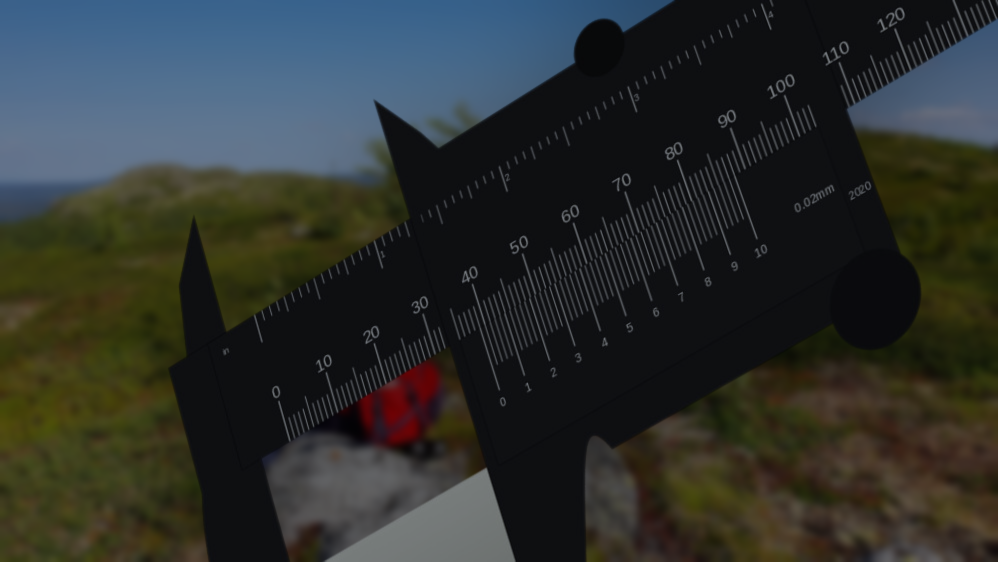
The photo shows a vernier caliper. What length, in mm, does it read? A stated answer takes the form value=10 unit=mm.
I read value=39.0 unit=mm
